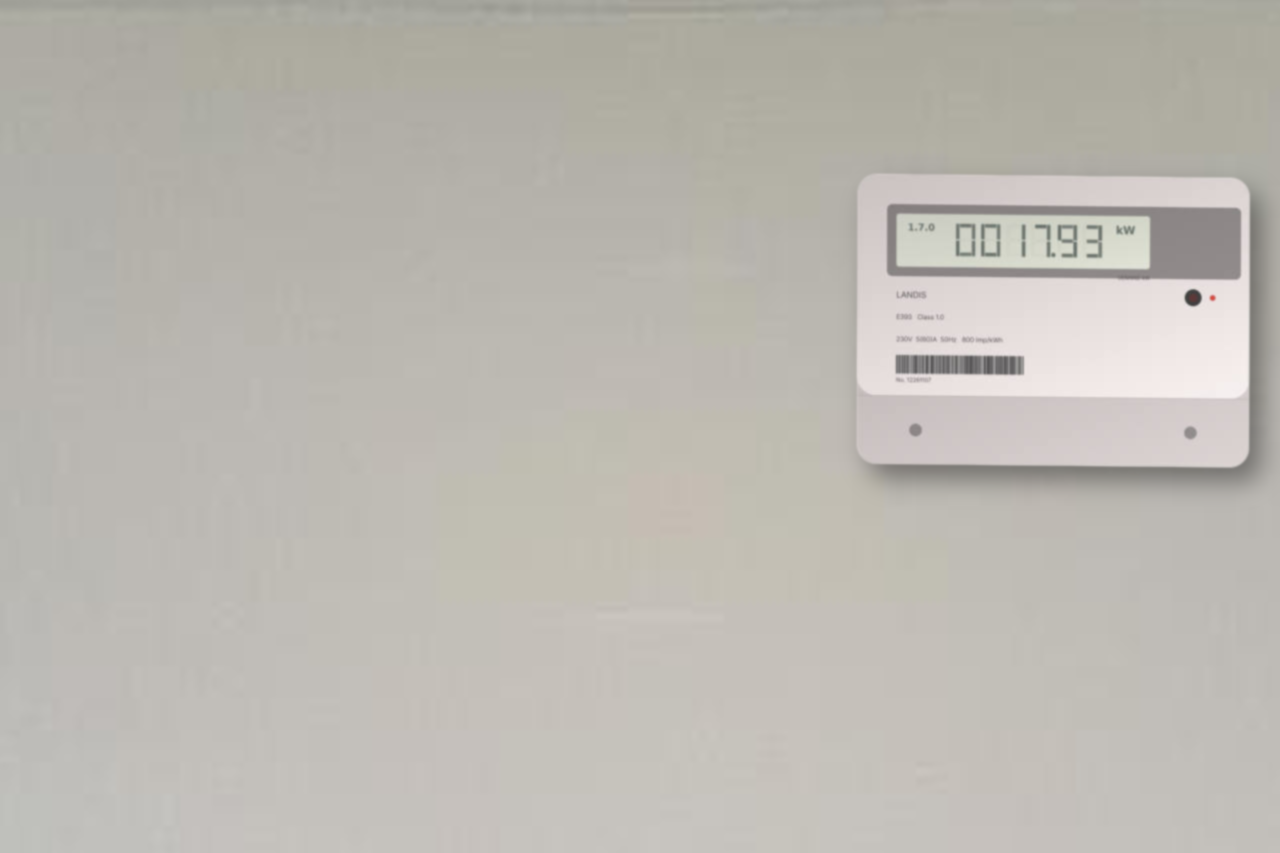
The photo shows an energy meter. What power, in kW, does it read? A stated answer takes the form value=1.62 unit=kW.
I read value=17.93 unit=kW
